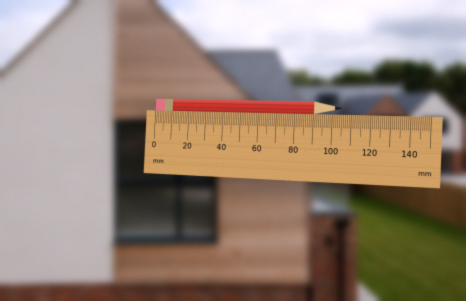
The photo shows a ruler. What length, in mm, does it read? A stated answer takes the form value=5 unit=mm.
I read value=105 unit=mm
